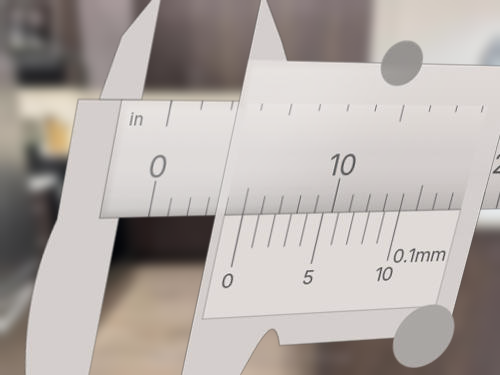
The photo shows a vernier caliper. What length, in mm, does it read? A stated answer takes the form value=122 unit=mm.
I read value=5.0 unit=mm
